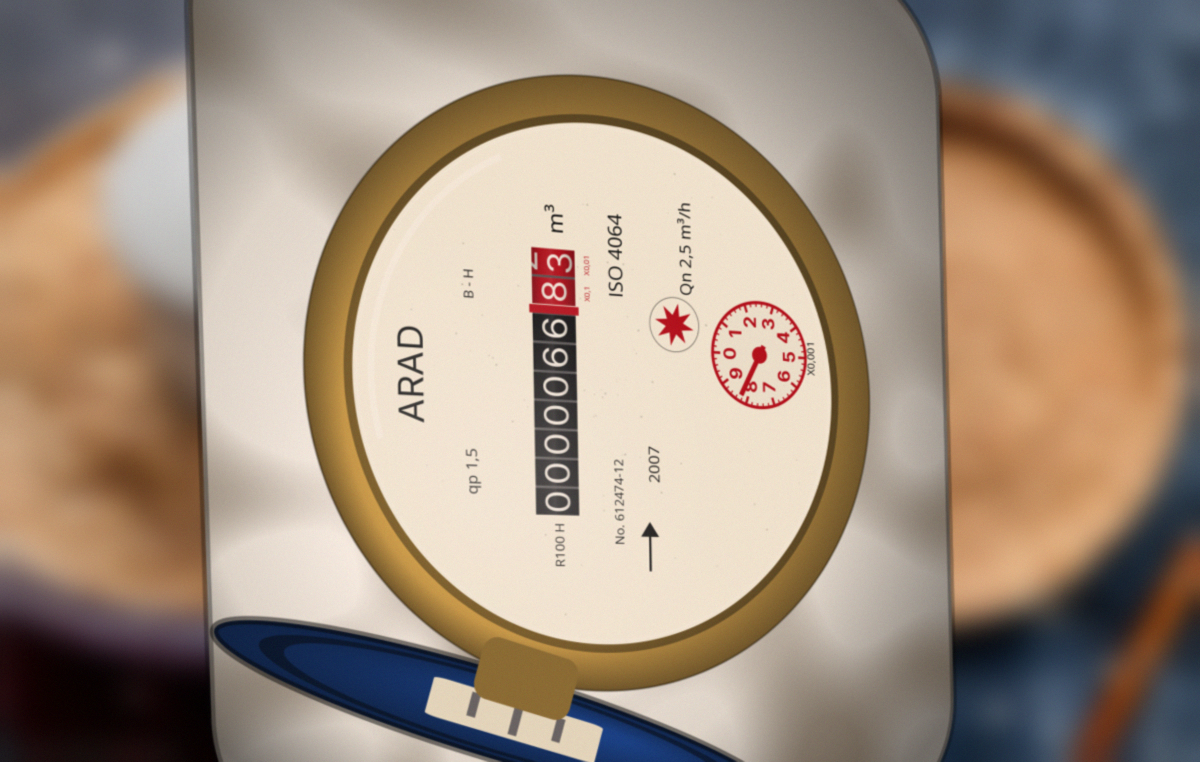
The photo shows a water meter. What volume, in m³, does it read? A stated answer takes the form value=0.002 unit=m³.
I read value=66.828 unit=m³
